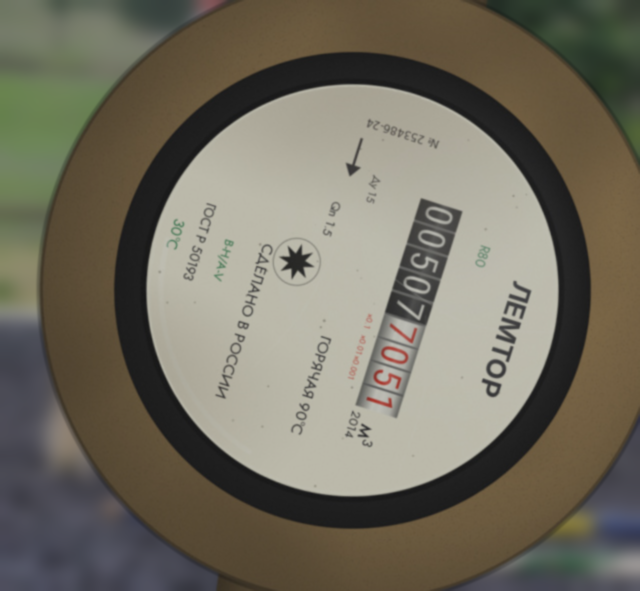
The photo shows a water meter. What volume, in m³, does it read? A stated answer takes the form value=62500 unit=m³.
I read value=507.7051 unit=m³
